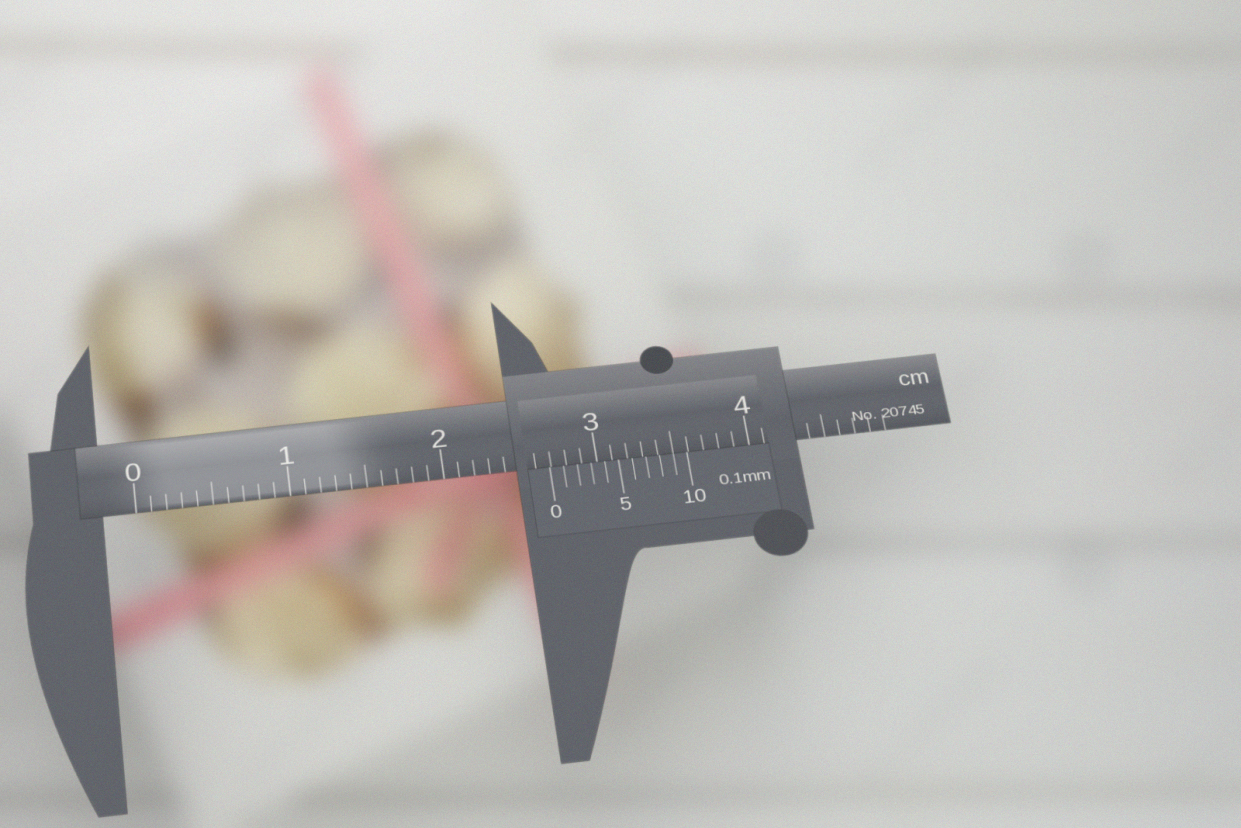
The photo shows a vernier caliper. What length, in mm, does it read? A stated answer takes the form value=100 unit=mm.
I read value=26.9 unit=mm
